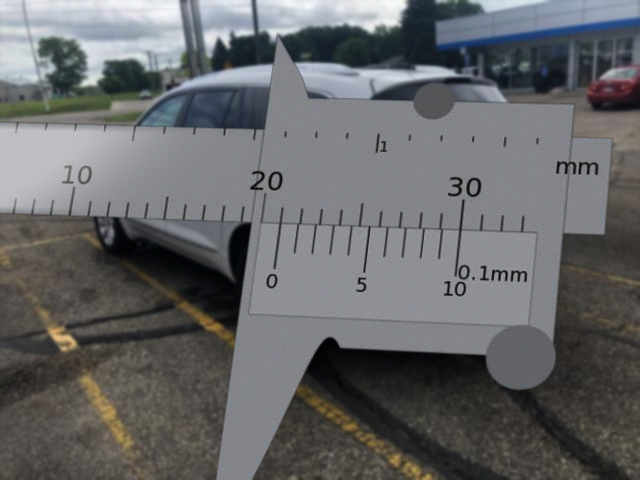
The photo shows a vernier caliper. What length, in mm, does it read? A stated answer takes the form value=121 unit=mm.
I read value=21.0 unit=mm
